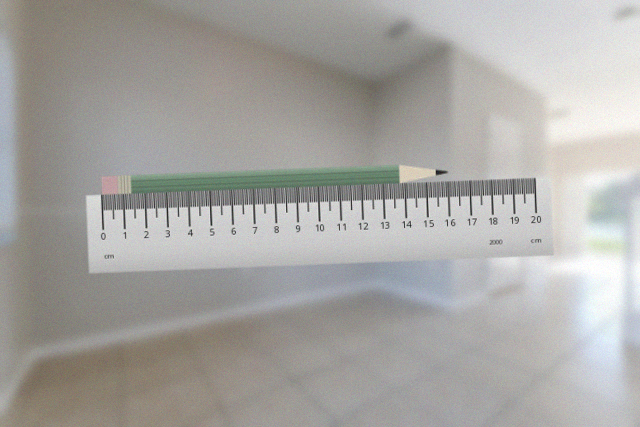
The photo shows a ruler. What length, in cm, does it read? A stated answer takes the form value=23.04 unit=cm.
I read value=16 unit=cm
